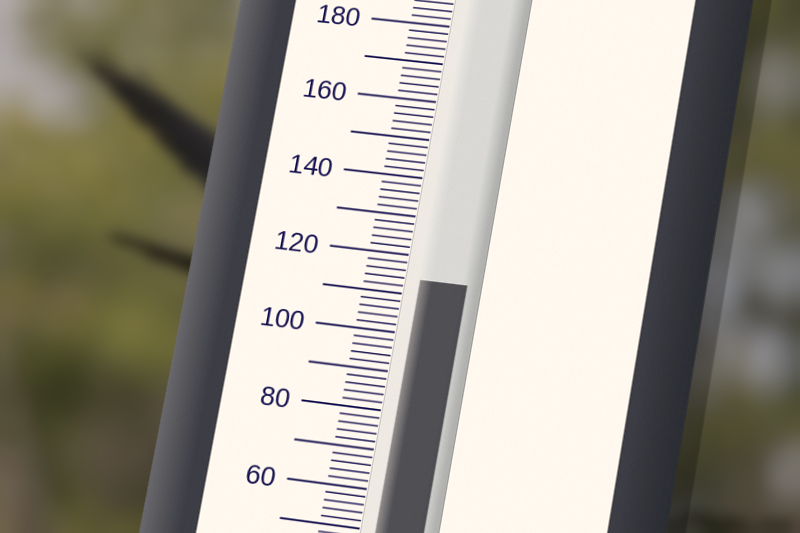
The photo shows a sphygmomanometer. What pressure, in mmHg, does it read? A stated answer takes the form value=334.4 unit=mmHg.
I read value=114 unit=mmHg
